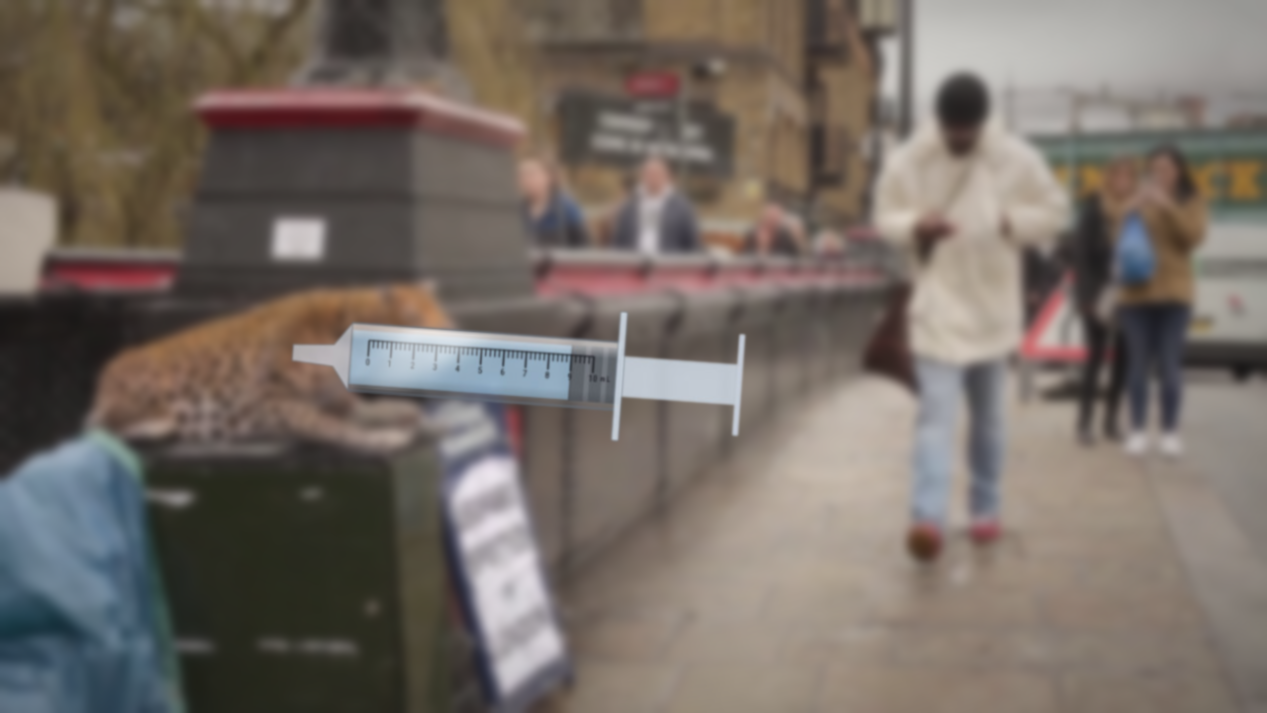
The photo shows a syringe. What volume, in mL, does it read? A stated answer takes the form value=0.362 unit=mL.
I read value=9 unit=mL
